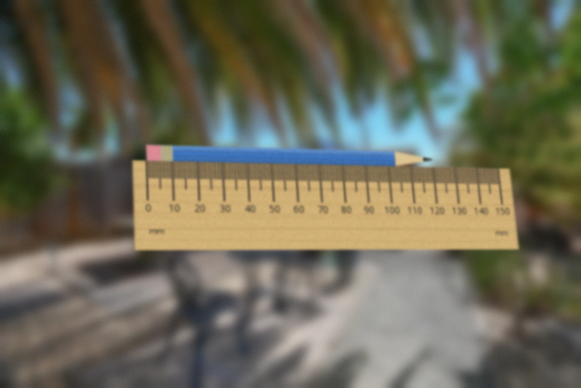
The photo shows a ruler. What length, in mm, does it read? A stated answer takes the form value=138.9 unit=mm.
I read value=120 unit=mm
